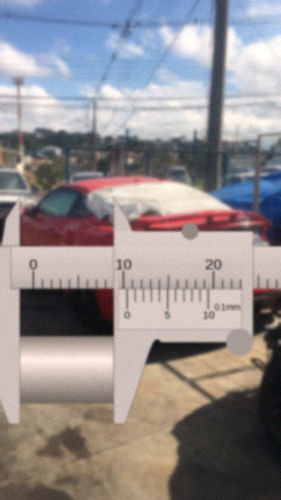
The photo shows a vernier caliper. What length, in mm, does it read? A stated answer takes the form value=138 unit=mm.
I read value=10.4 unit=mm
